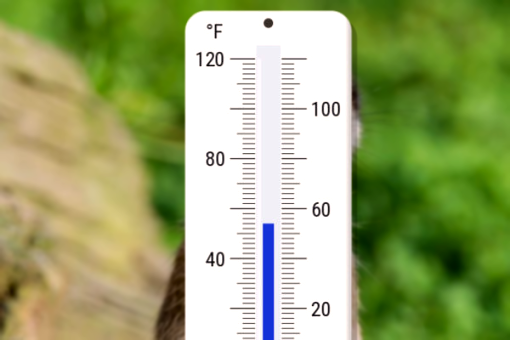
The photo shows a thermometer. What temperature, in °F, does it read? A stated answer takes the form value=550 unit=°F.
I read value=54 unit=°F
